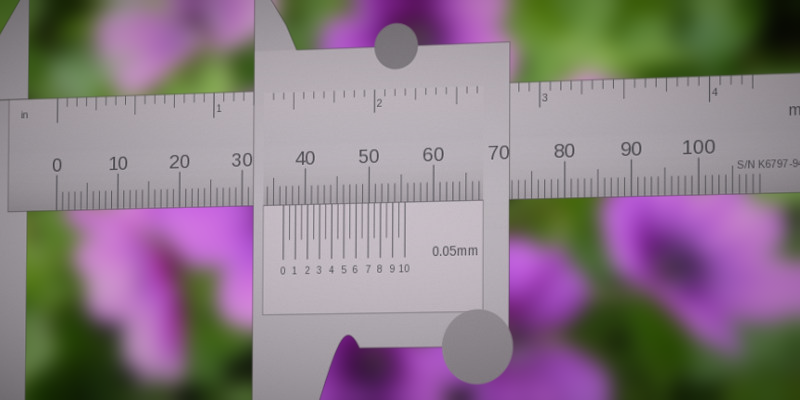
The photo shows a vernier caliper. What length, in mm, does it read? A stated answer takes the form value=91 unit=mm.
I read value=36.6 unit=mm
